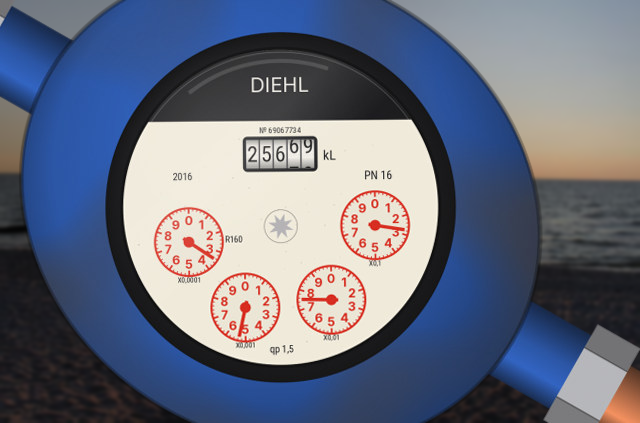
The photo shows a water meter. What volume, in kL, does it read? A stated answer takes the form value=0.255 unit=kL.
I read value=25669.2753 unit=kL
